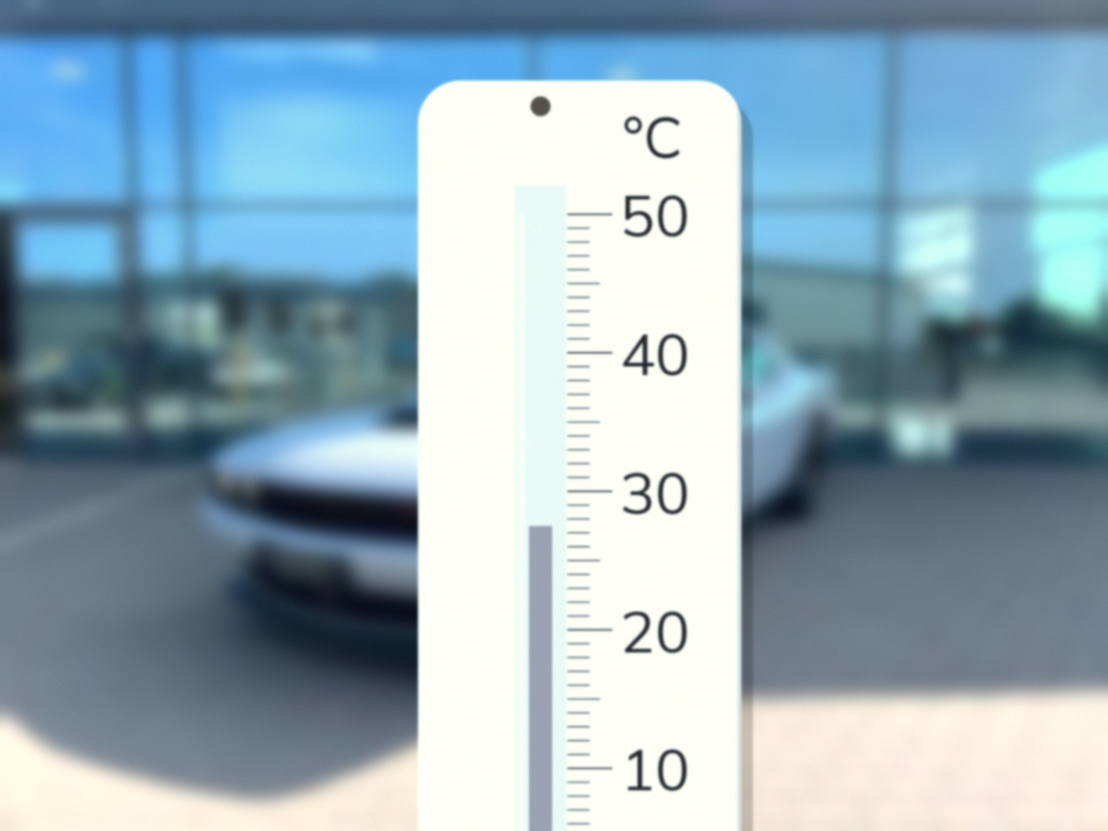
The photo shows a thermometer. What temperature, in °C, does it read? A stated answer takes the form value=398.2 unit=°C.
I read value=27.5 unit=°C
